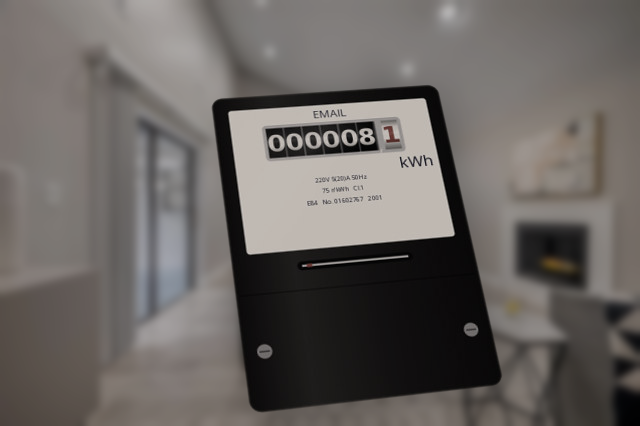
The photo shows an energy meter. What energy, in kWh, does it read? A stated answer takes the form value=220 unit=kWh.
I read value=8.1 unit=kWh
